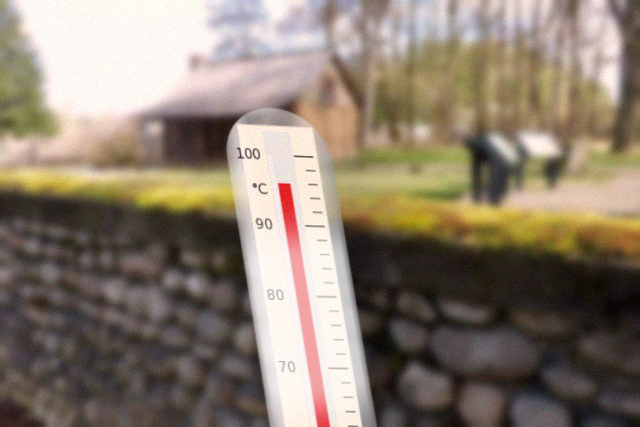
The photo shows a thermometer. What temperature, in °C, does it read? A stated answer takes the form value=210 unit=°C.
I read value=96 unit=°C
